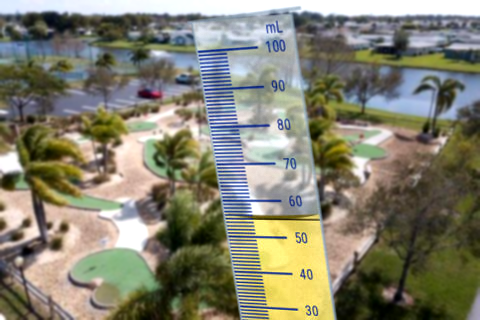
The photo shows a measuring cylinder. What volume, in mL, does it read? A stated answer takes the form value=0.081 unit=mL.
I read value=55 unit=mL
